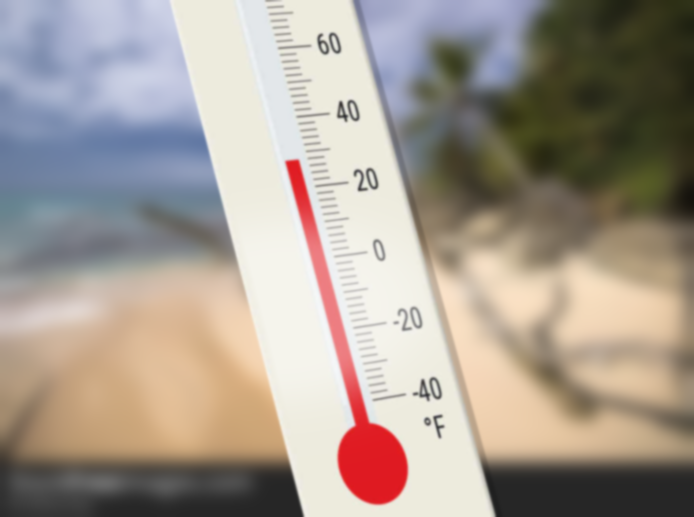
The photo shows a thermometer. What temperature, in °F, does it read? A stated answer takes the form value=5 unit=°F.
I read value=28 unit=°F
